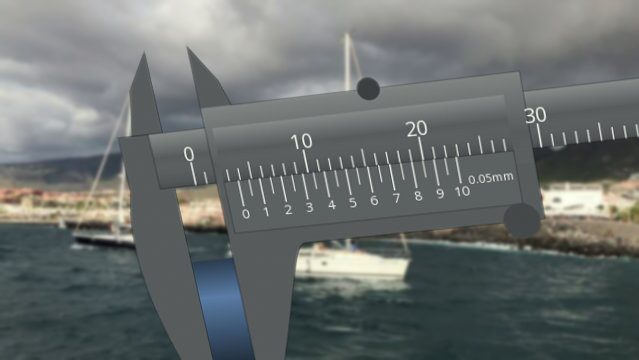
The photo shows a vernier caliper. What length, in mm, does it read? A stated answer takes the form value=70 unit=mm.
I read value=3.8 unit=mm
